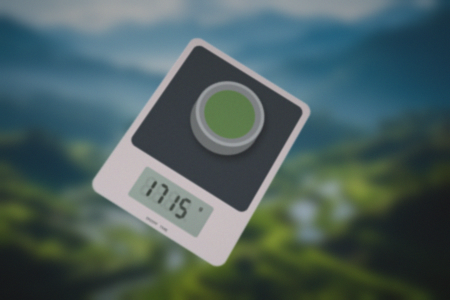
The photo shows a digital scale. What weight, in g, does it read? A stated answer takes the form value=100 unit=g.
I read value=1715 unit=g
